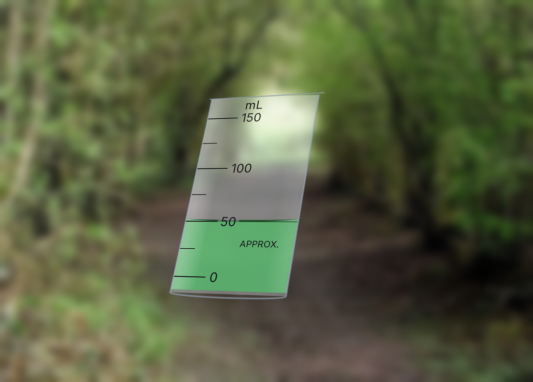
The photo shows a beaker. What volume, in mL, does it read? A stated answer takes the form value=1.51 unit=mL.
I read value=50 unit=mL
